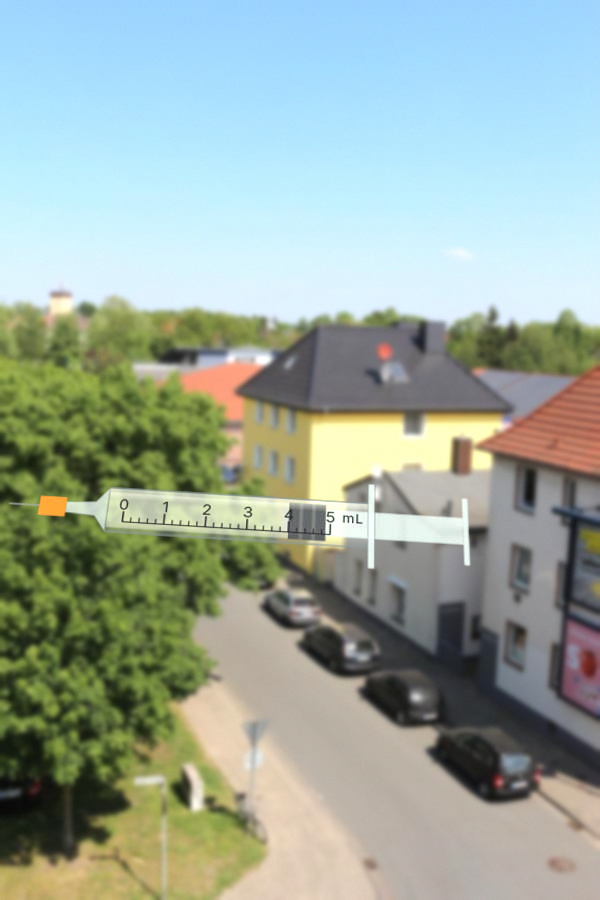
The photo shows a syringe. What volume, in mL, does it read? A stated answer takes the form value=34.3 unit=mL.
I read value=4 unit=mL
